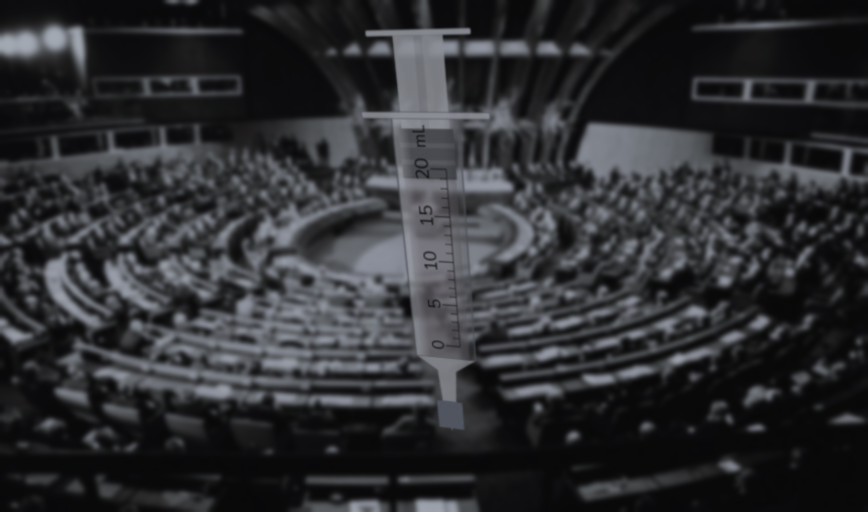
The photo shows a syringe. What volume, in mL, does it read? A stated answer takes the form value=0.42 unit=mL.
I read value=19 unit=mL
